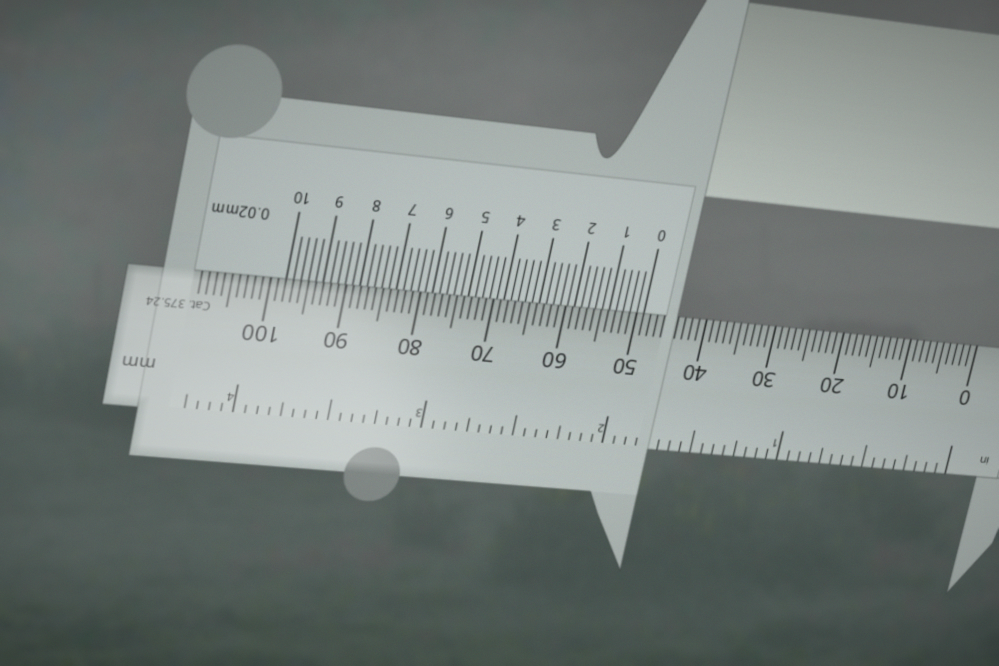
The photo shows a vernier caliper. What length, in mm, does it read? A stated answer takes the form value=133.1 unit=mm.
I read value=49.0 unit=mm
